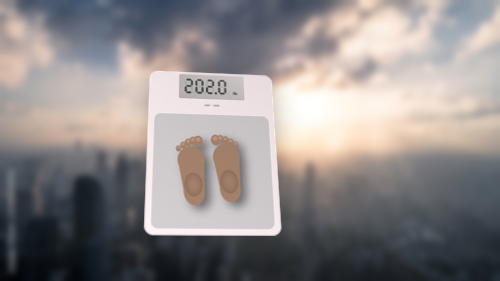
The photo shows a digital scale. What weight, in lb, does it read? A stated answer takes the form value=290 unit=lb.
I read value=202.0 unit=lb
